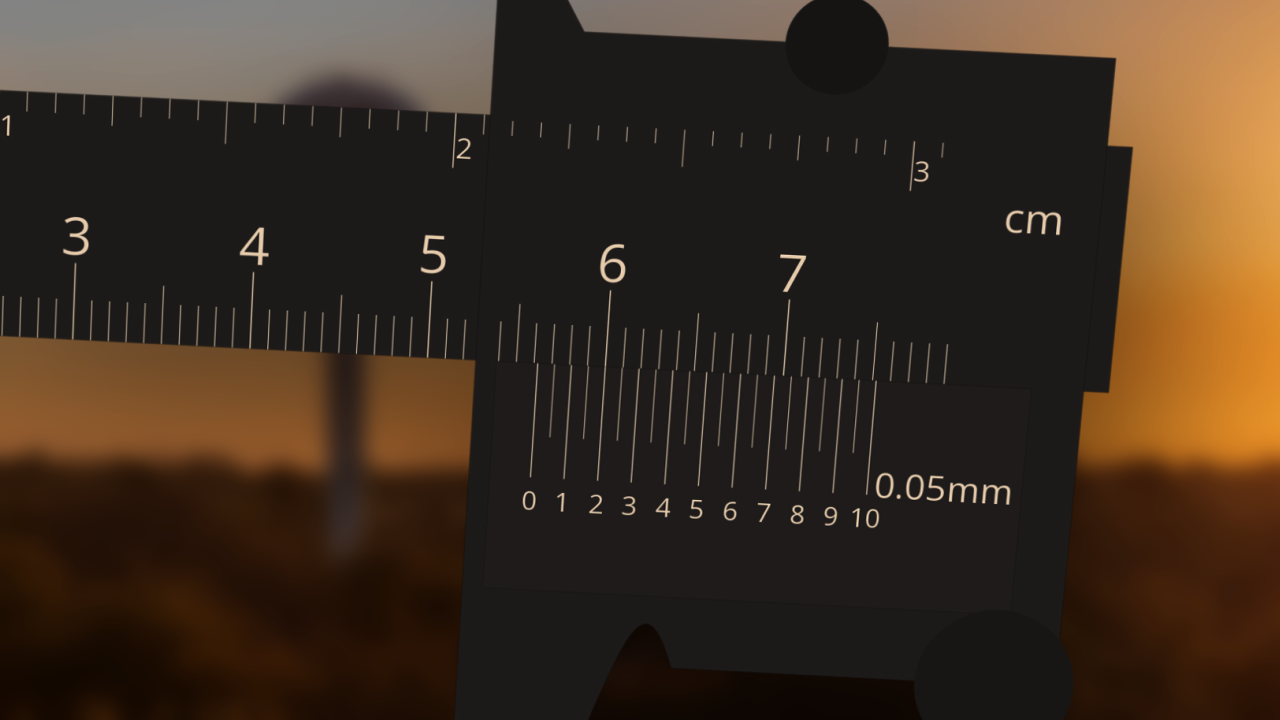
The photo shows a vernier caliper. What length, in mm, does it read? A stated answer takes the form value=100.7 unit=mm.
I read value=56.2 unit=mm
